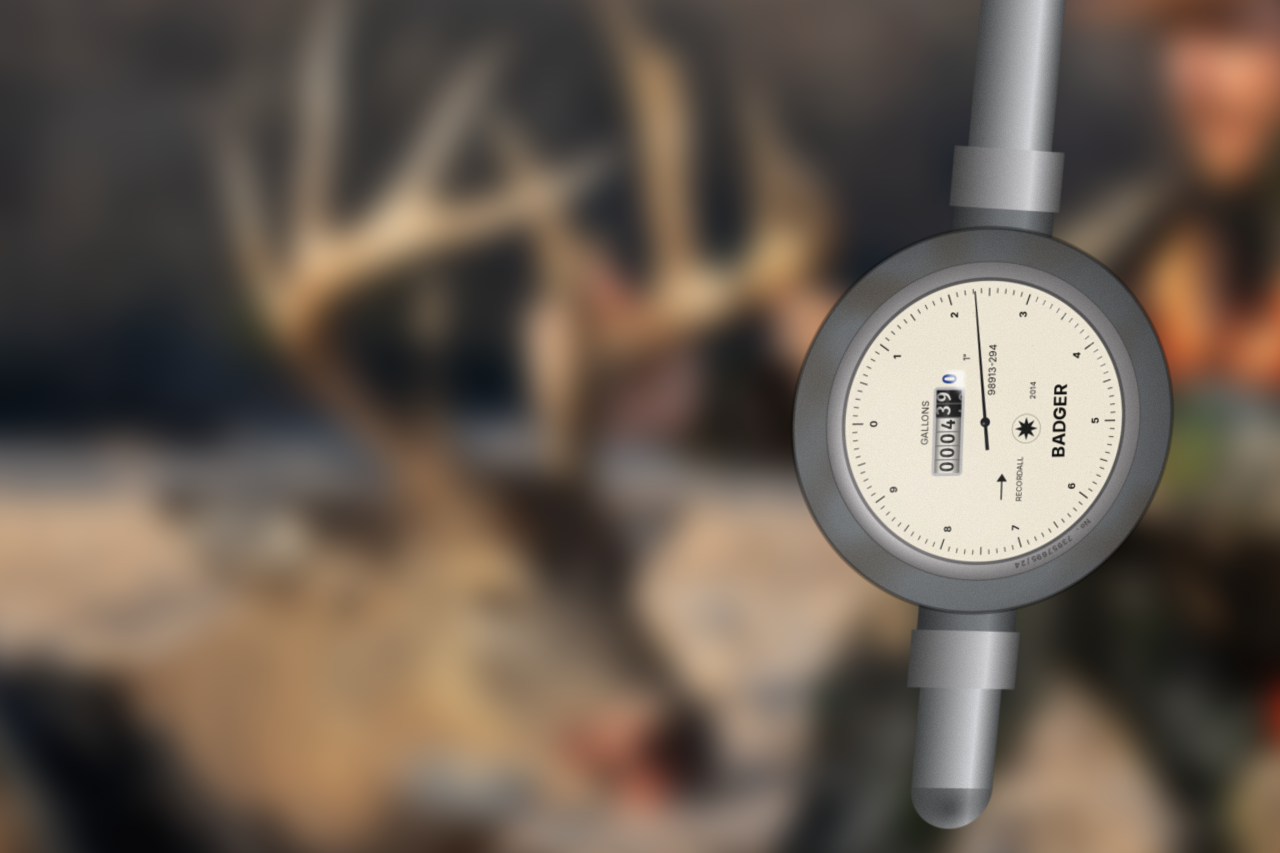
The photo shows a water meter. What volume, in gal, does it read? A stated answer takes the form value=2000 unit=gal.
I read value=4392.3 unit=gal
